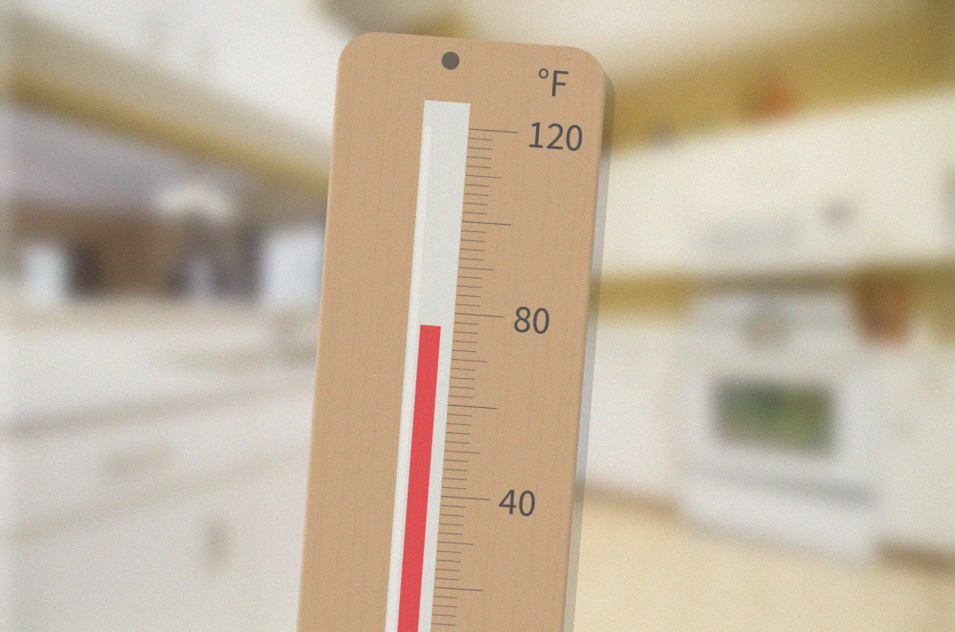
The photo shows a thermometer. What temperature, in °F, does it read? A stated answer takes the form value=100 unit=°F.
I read value=77 unit=°F
